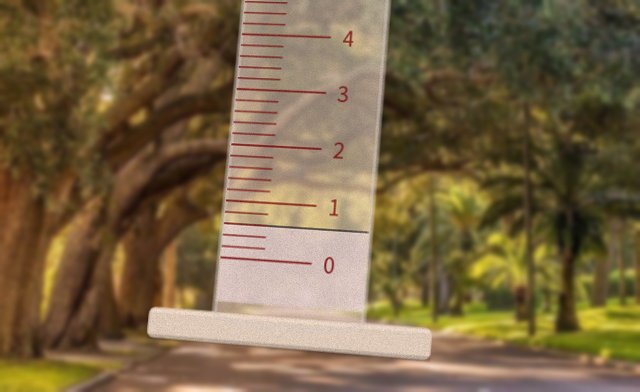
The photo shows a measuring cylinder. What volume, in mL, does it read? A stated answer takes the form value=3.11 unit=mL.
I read value=0.6 unit=mL
